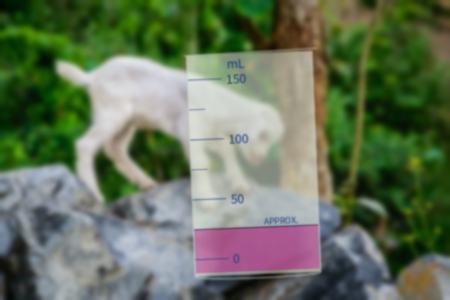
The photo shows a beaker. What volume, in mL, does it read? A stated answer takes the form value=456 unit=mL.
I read value=25 unit=mL
